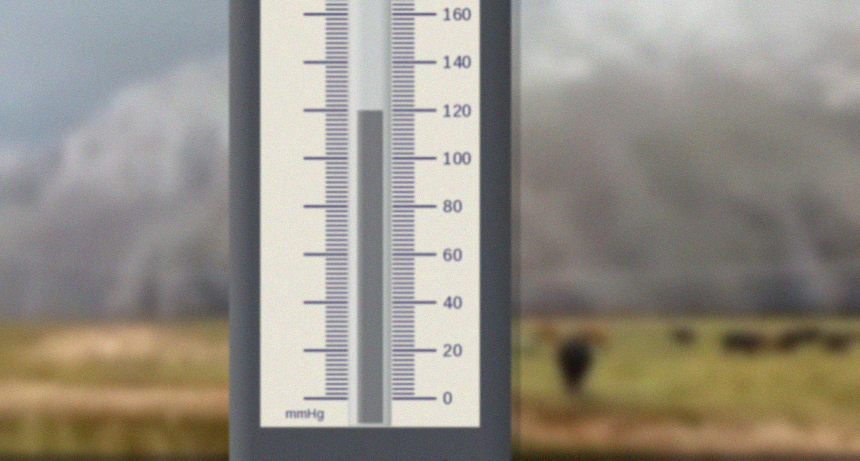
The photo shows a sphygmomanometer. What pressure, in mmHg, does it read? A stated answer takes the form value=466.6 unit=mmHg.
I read value=120 unit=mmHg
